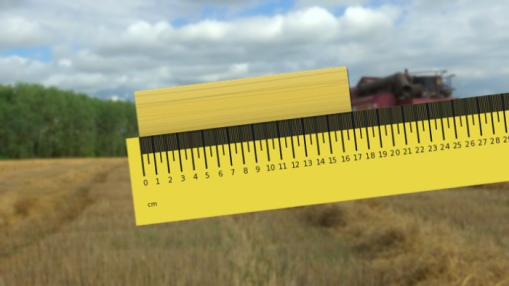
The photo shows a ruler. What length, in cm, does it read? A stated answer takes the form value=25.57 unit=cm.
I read value=17 unit=cm
